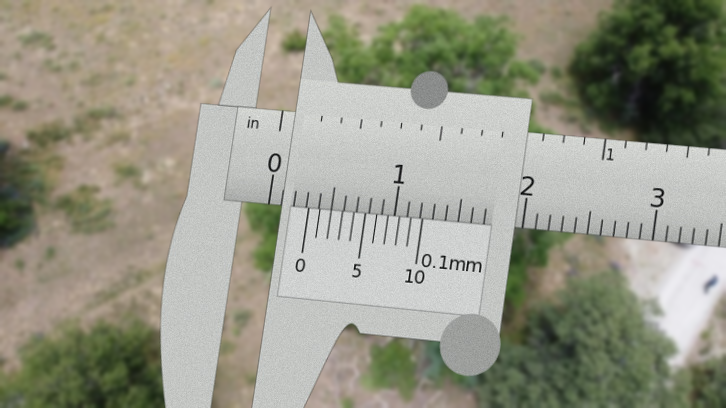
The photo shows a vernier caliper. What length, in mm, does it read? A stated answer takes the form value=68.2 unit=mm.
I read value=3.2 unit=mm
